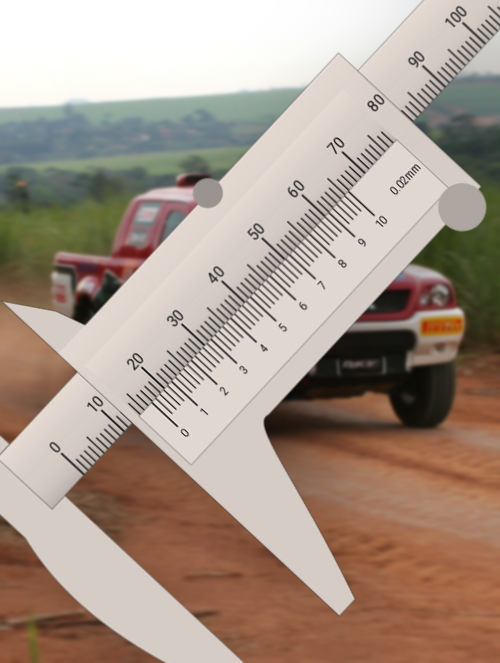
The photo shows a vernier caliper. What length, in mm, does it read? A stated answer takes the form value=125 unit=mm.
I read value=16.8 unit=mm
